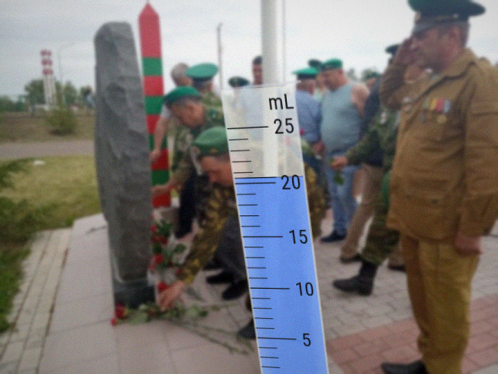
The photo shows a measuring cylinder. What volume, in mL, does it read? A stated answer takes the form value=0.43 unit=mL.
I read value=20.5 unit=mL
